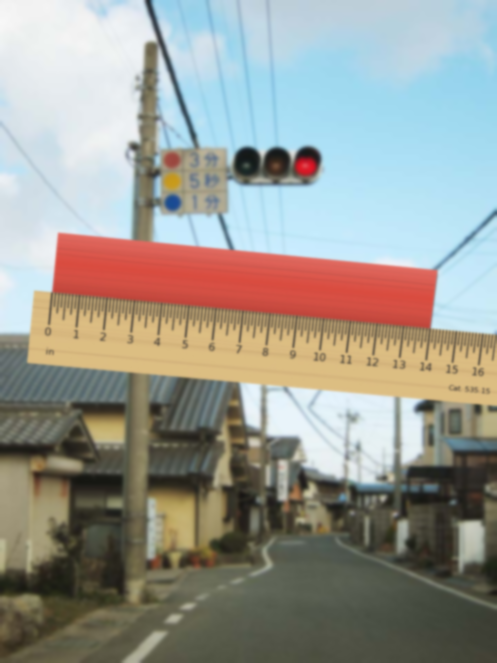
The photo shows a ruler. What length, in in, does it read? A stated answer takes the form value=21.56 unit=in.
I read value=14 unit=in
